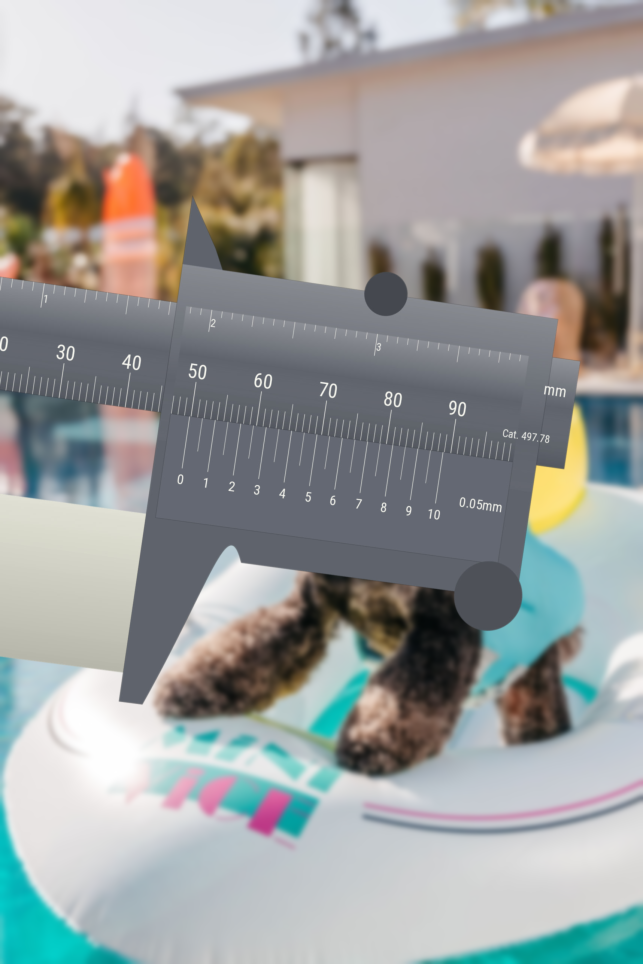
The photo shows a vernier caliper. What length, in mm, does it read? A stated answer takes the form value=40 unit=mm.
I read value=49.8 unit=mm
